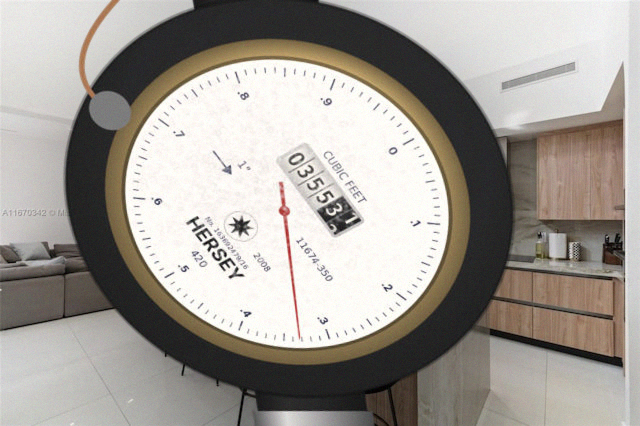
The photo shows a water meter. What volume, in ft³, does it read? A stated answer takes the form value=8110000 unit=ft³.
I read value=35531.33 unit=ft³
